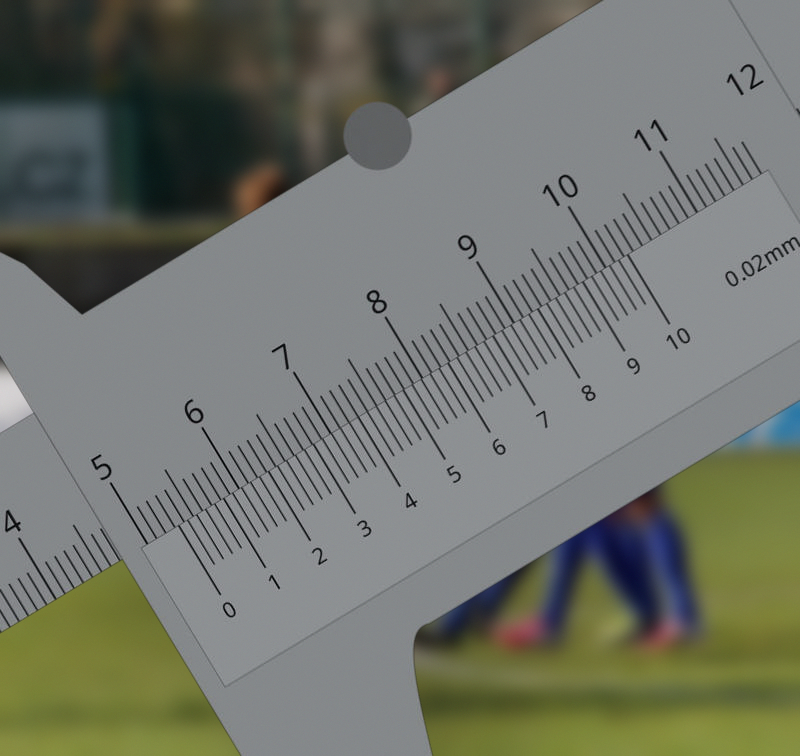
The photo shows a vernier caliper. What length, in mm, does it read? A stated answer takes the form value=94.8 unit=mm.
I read value=53.4 unit=mm
